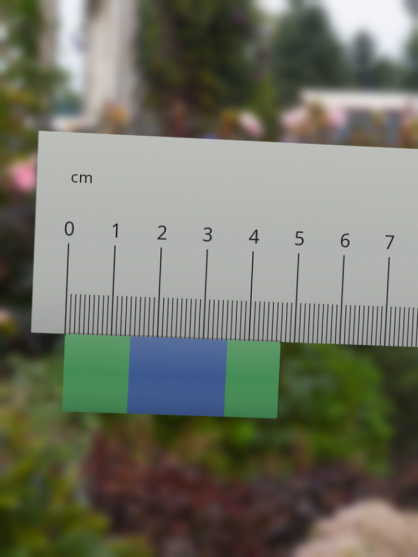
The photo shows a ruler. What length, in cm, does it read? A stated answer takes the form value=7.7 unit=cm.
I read value=4.7 unit=cm
